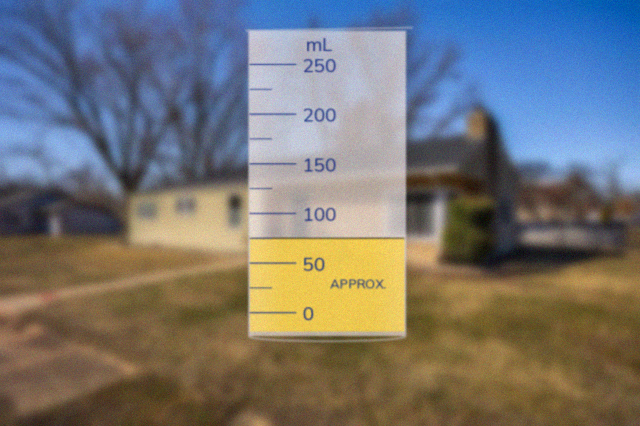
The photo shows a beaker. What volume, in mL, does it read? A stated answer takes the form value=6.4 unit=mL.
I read value=75 unit=mL
